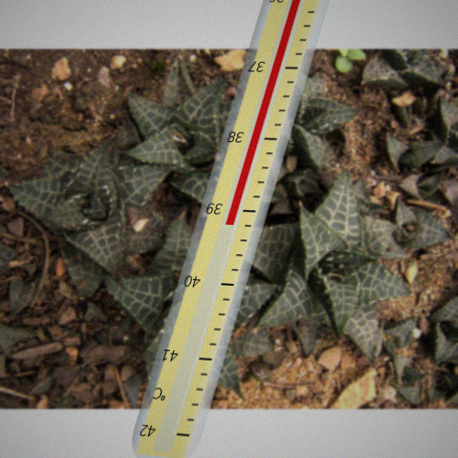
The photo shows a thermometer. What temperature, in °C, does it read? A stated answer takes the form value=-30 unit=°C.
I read value=39.2 unit=°C
